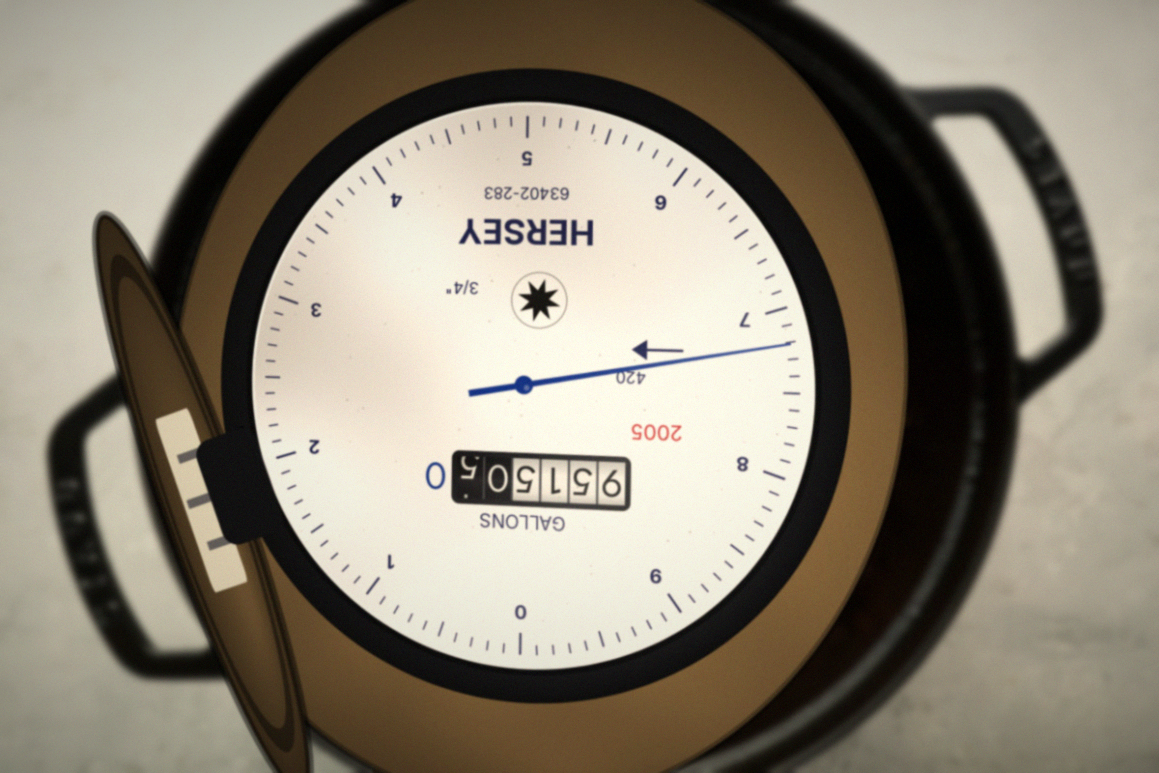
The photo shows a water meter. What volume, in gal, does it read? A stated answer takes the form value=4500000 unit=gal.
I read value=9515047.2 unit=gal
